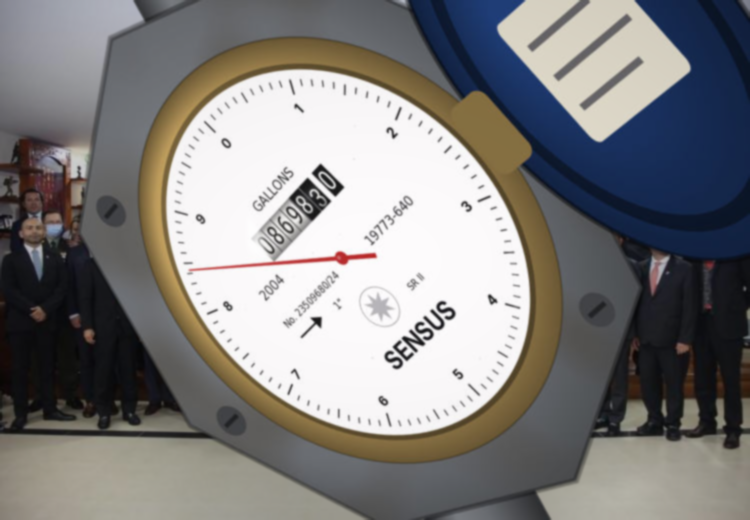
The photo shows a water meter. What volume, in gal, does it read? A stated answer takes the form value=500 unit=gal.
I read value=869828.4 unit=gal
